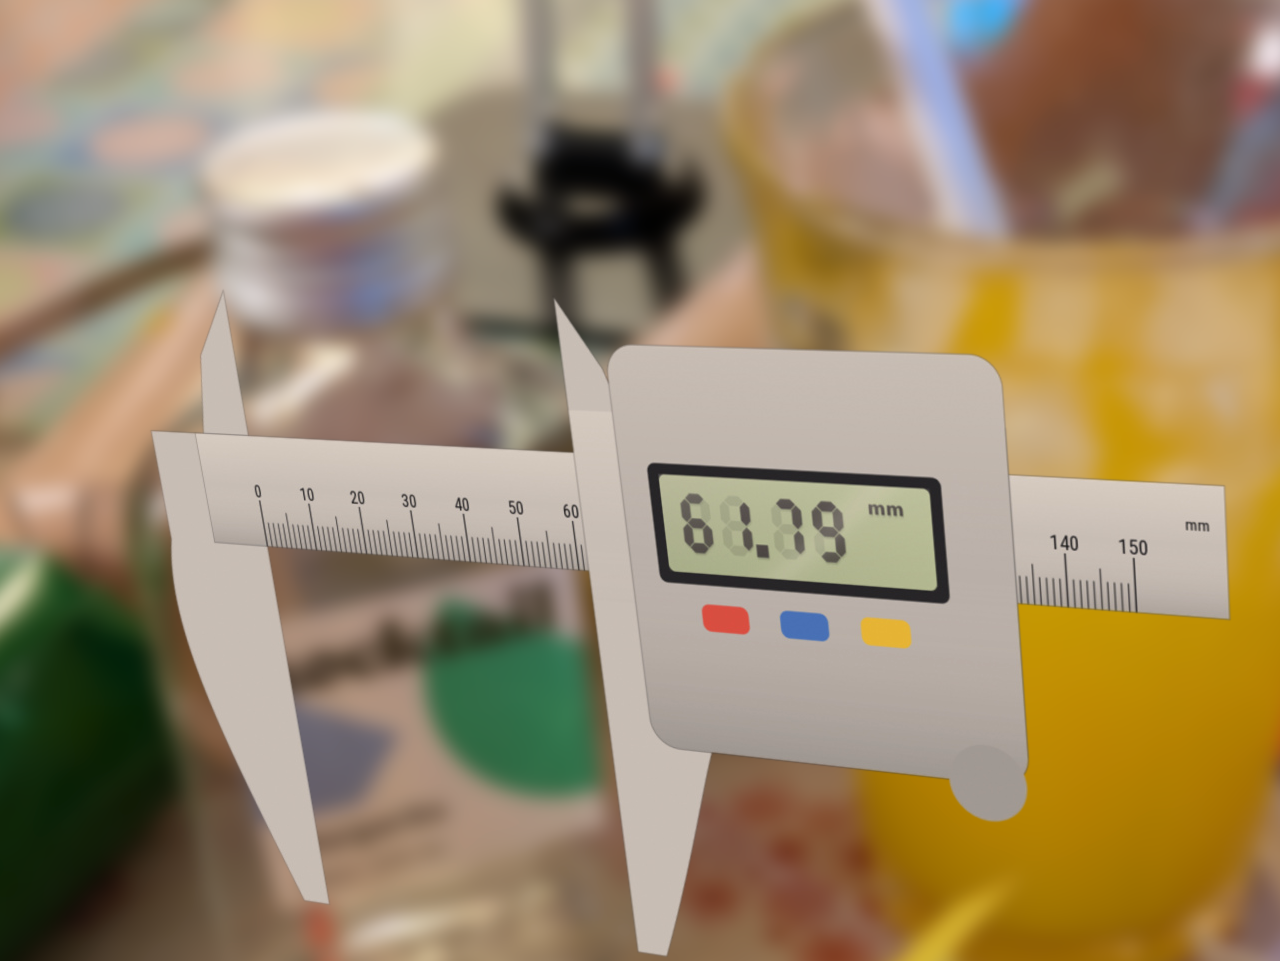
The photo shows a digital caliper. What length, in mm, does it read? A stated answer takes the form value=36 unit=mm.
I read value=61.79 unit=mm
